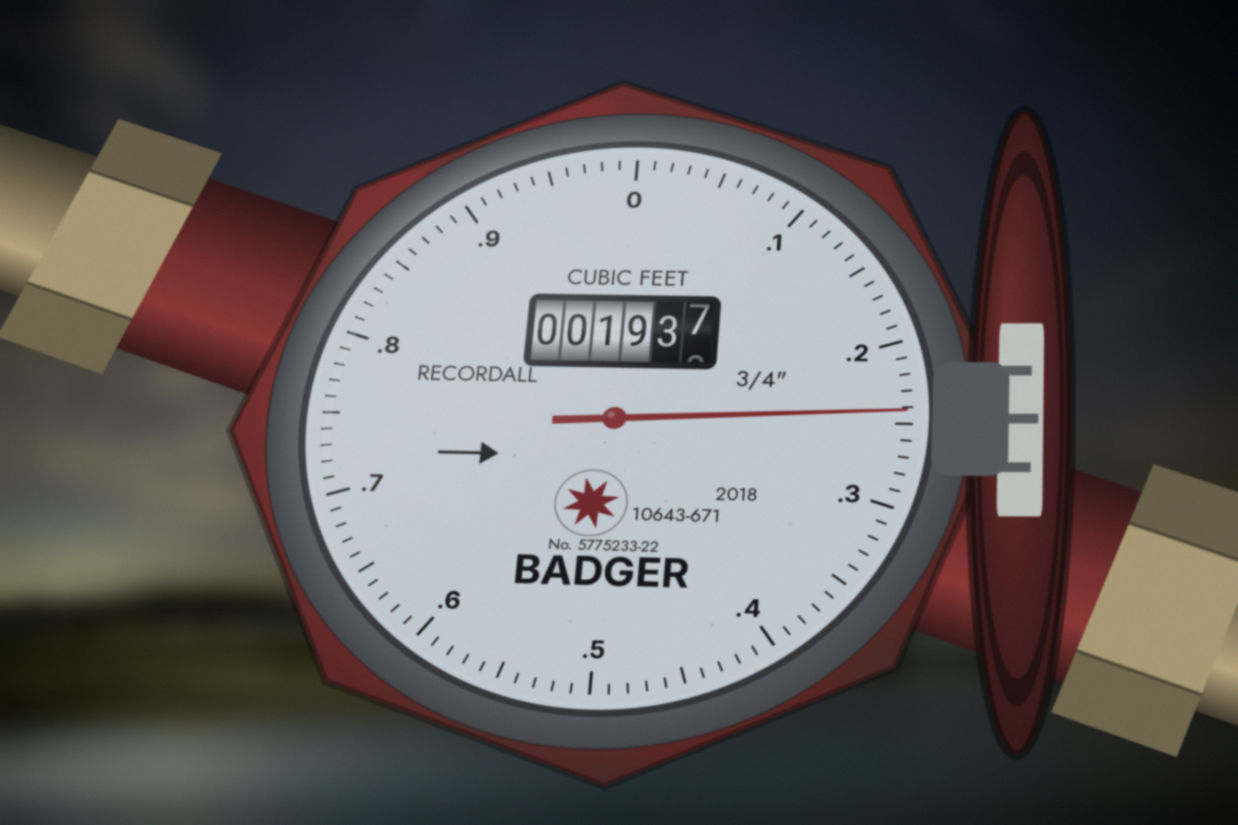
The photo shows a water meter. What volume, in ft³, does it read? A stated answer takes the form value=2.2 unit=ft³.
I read value=1937.24 unit=ft³
